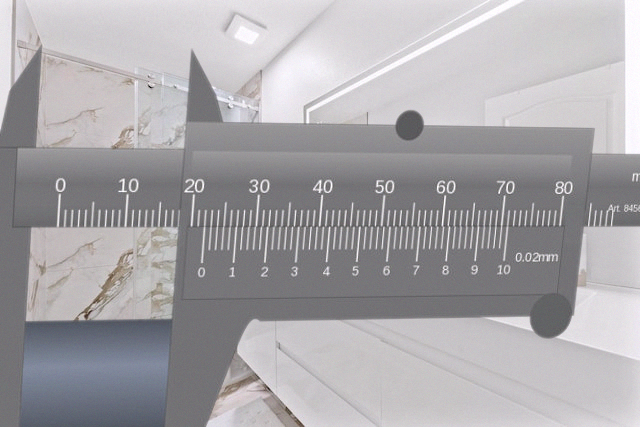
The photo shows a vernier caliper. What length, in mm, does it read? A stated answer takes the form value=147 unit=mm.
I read value=22.0 unit=mm
